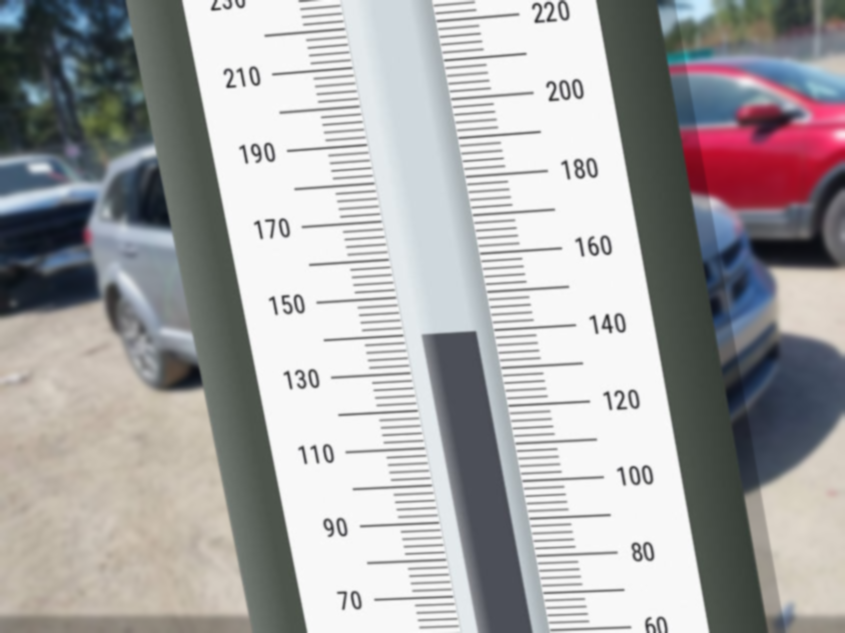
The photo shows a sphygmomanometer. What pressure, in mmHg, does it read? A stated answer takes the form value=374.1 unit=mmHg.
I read value=140 unit=mmHg
